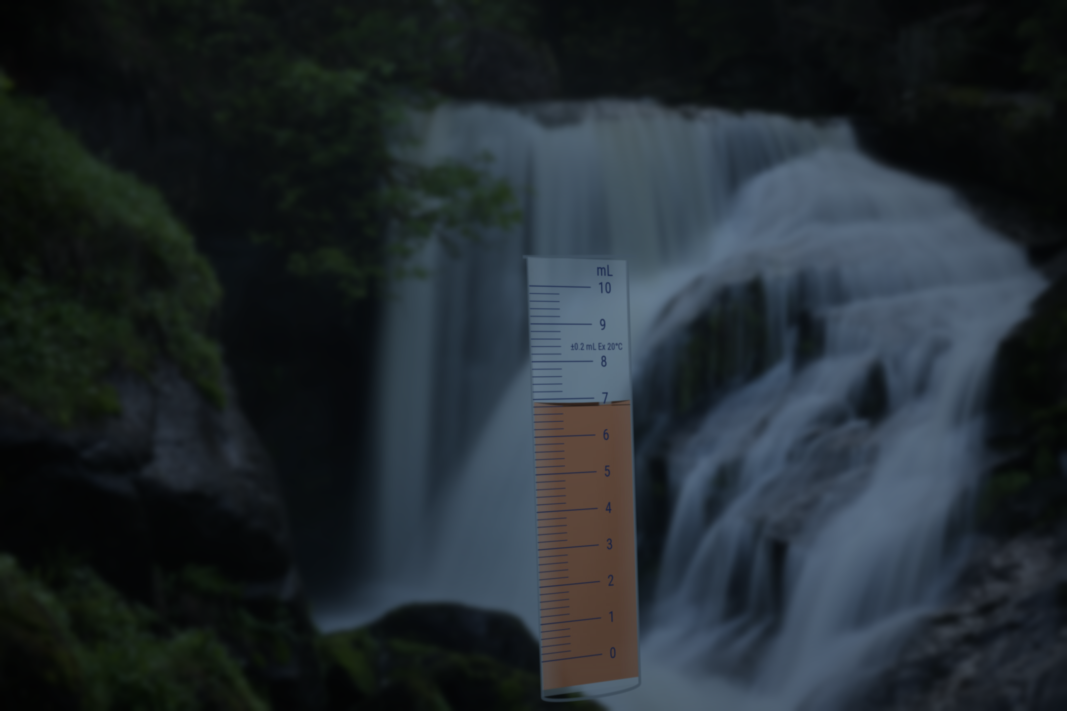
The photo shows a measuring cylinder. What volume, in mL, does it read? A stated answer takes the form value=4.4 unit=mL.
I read value=6.8 unit=mL
